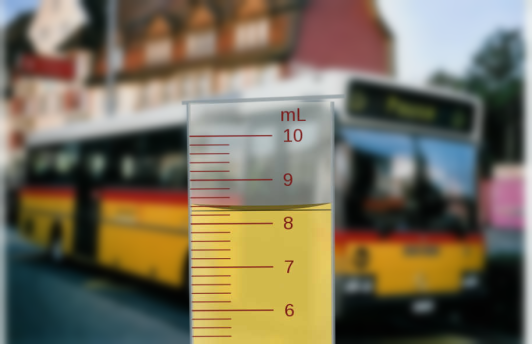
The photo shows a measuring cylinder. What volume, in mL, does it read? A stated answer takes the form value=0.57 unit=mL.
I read value=8.3 unit=mL
